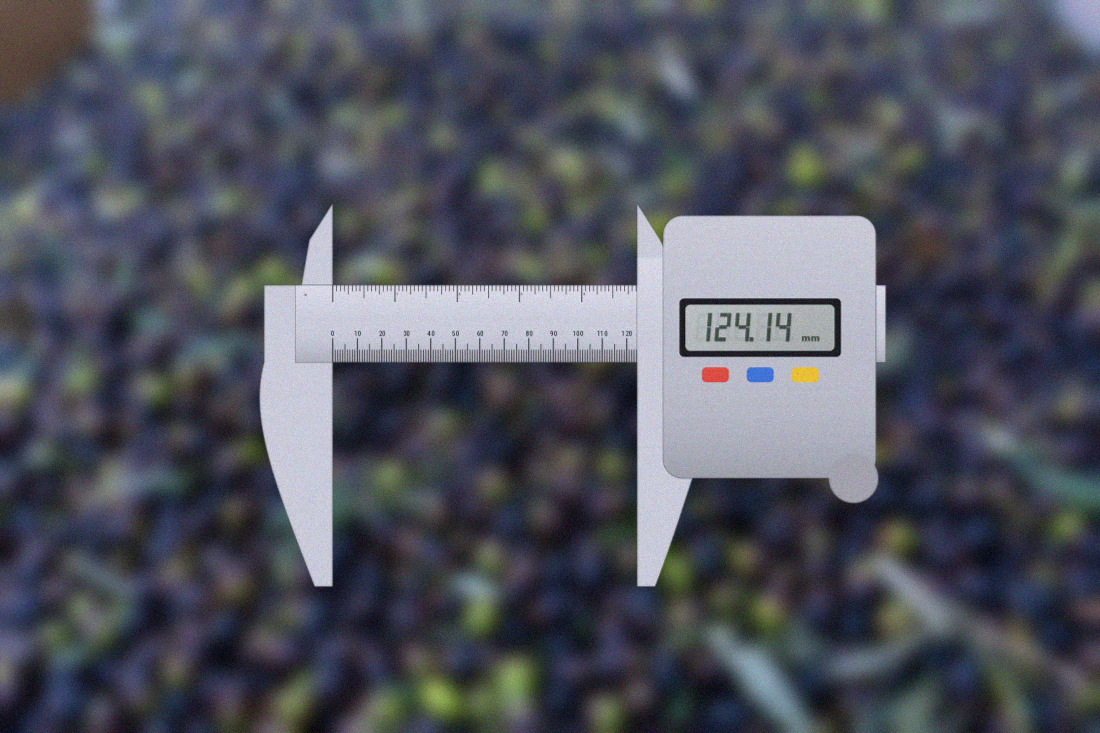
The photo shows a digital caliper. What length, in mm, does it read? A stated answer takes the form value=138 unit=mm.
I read value=124.14 unit=mm
